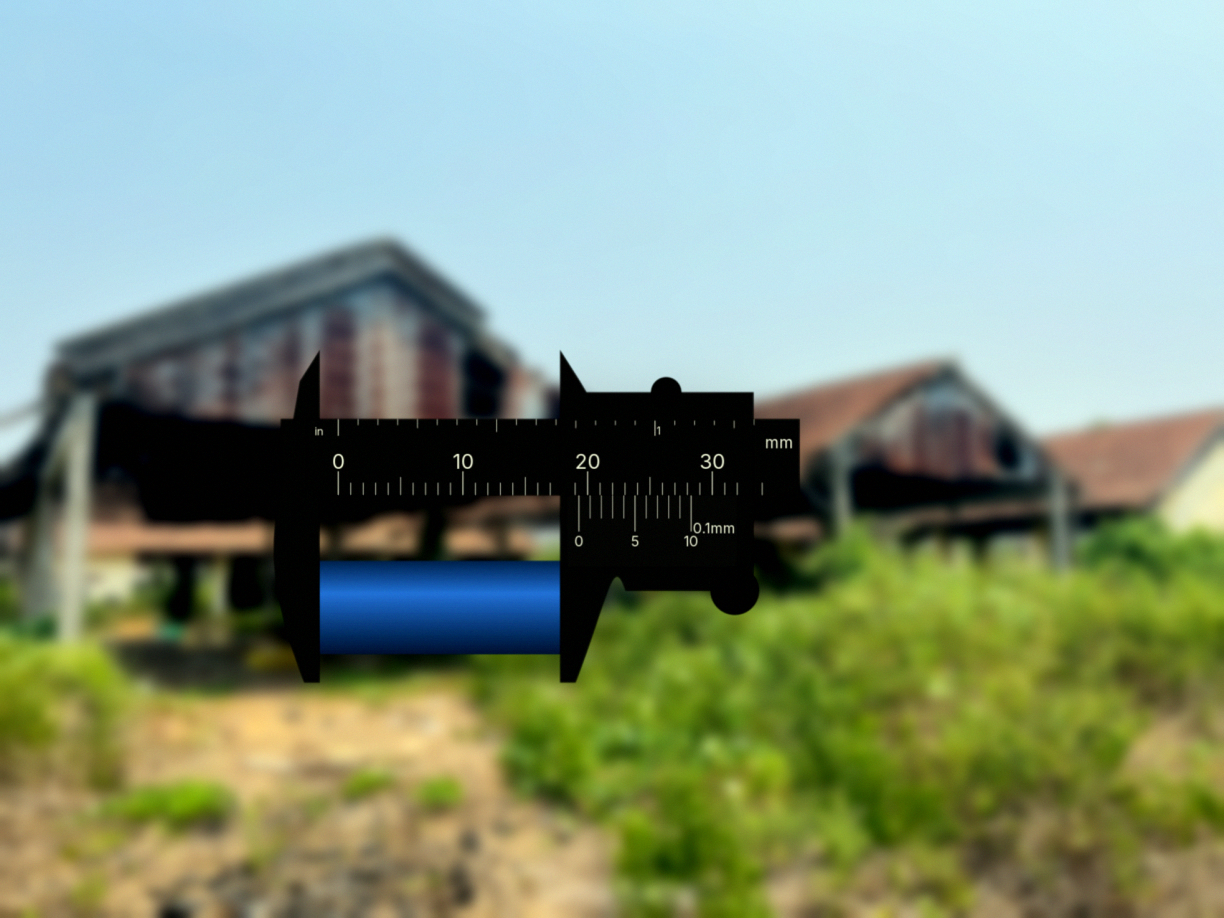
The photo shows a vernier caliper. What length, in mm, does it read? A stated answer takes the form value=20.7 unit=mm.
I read value=19.3 unit=mm
